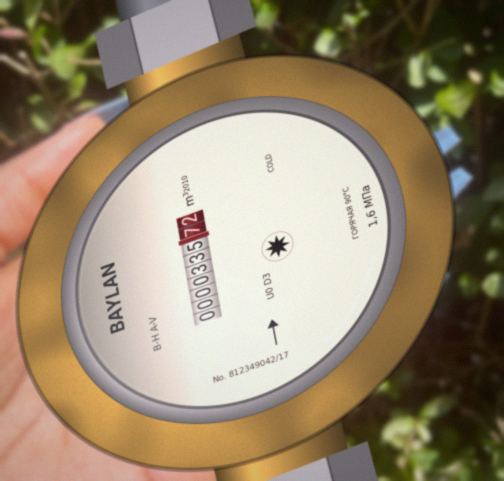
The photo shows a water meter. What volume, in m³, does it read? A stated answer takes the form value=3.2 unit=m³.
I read value=335.72 unit=m³
